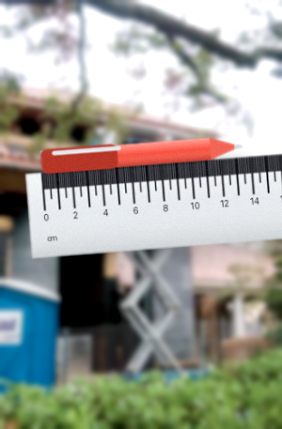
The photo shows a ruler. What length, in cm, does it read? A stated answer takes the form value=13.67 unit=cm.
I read value=13.5 unit=cm
